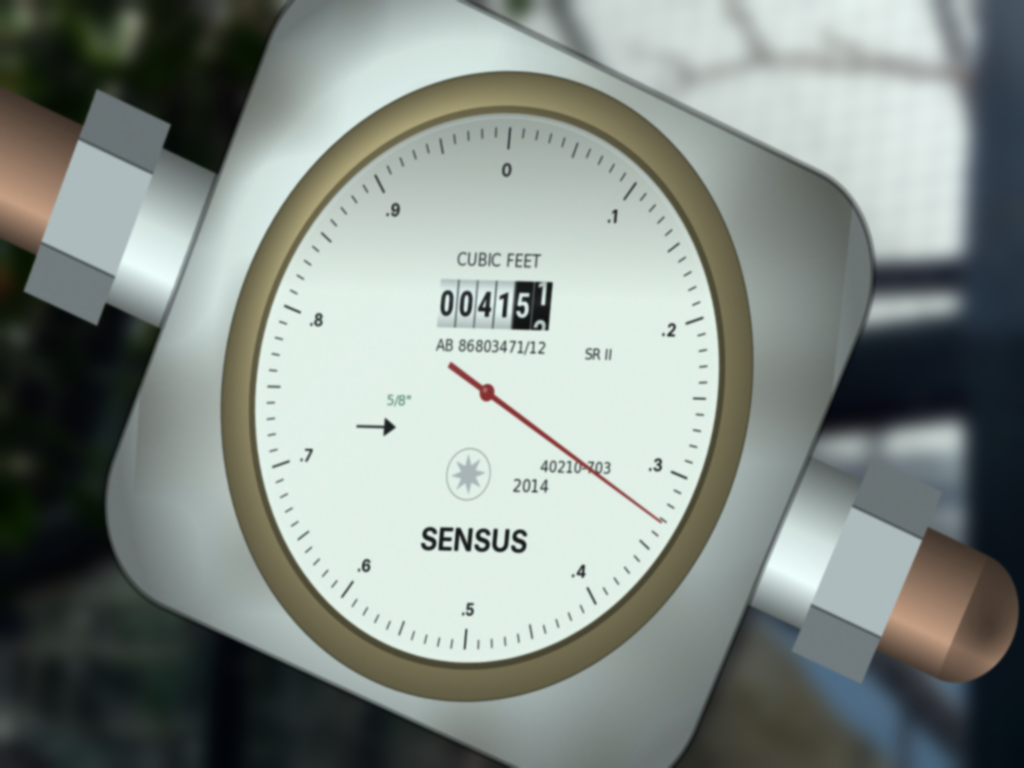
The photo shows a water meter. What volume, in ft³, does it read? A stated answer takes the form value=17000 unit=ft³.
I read value=4151.33 unit=ft³
